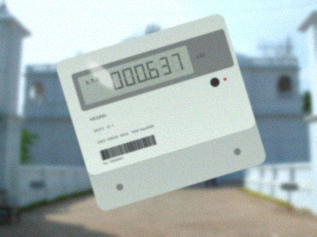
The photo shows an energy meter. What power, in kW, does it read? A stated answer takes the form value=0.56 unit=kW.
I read value=0.637 unit=kW
